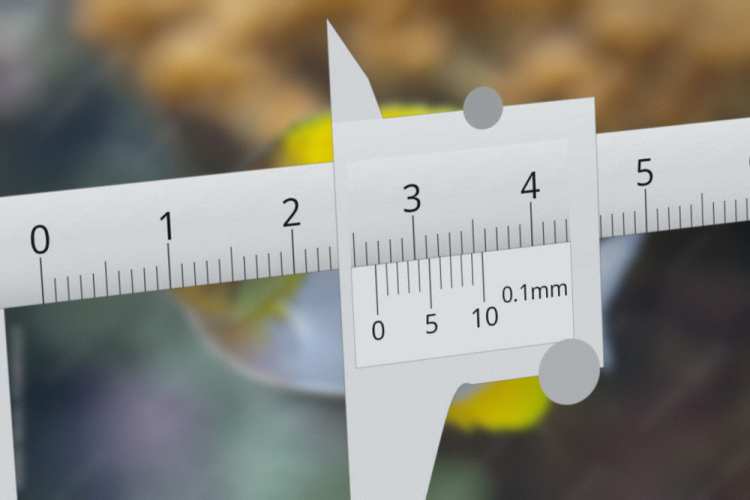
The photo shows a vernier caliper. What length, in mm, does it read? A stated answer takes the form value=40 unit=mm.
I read value=26.7 unit=mm
